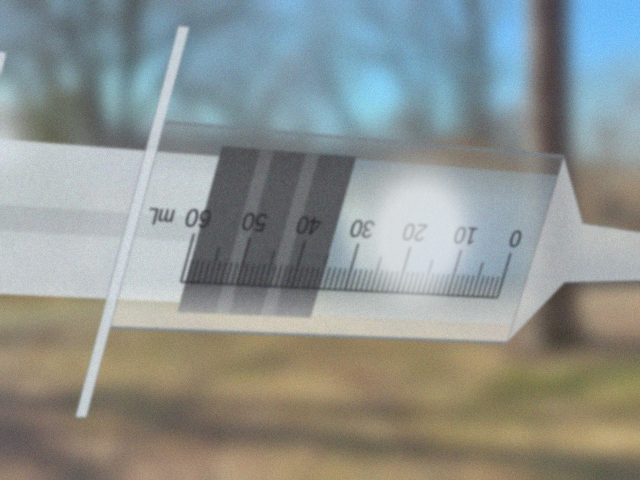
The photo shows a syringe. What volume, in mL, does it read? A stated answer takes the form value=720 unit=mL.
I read value=35 unit=mL
